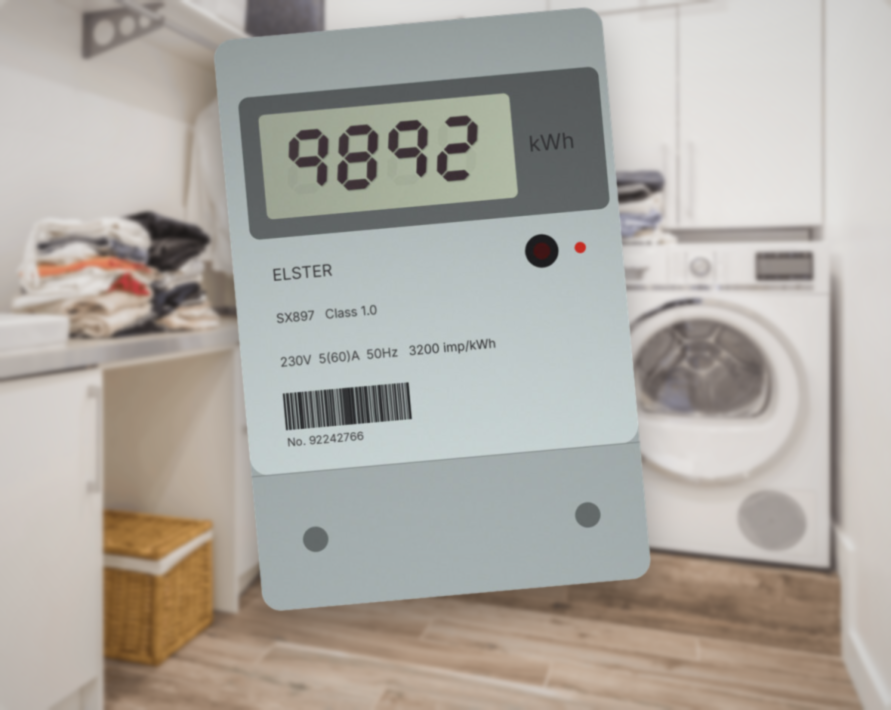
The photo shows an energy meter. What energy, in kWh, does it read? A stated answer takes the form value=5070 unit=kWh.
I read value=9892 unit=kWh
